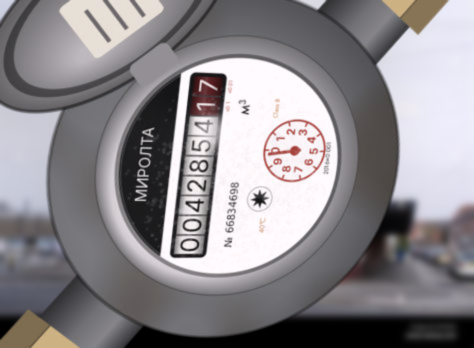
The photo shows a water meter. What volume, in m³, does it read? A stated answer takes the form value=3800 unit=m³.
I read value=42854.169 unit=m³
